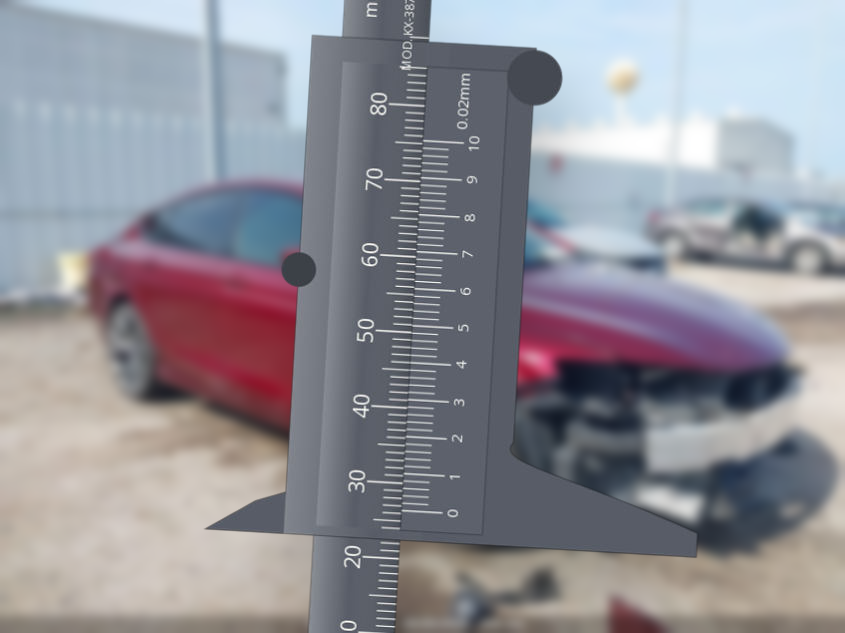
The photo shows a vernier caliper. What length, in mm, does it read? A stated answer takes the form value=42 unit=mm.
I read value=26.4 unit=mm
